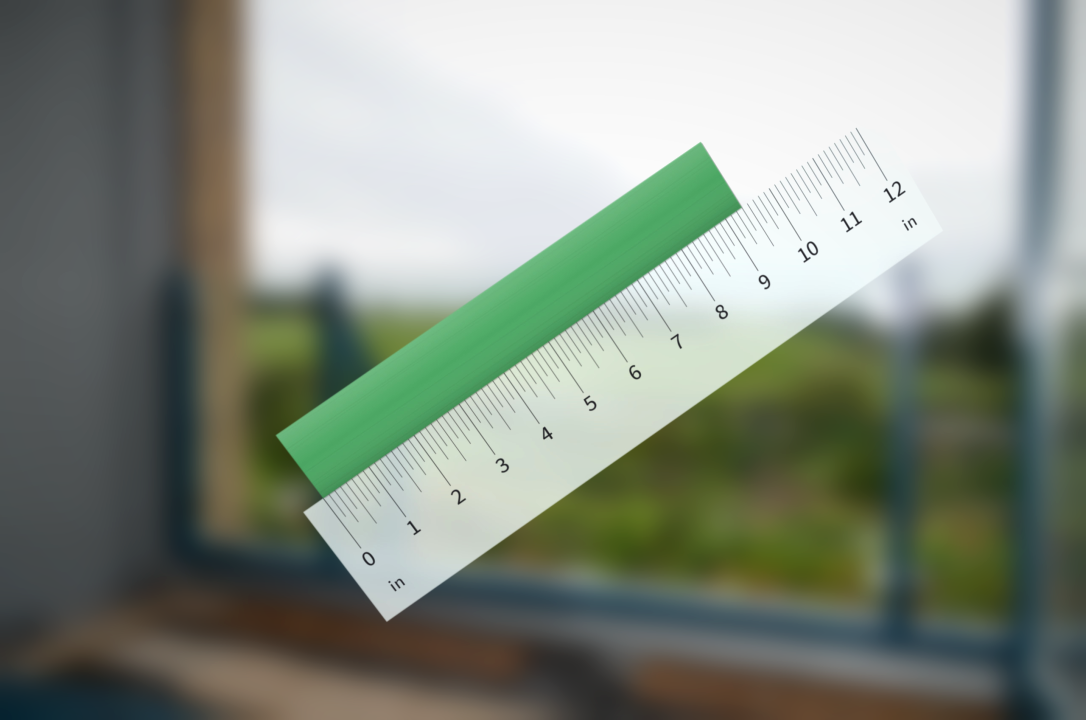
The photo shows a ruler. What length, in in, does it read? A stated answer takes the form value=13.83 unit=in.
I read value=9.375 unit=in
